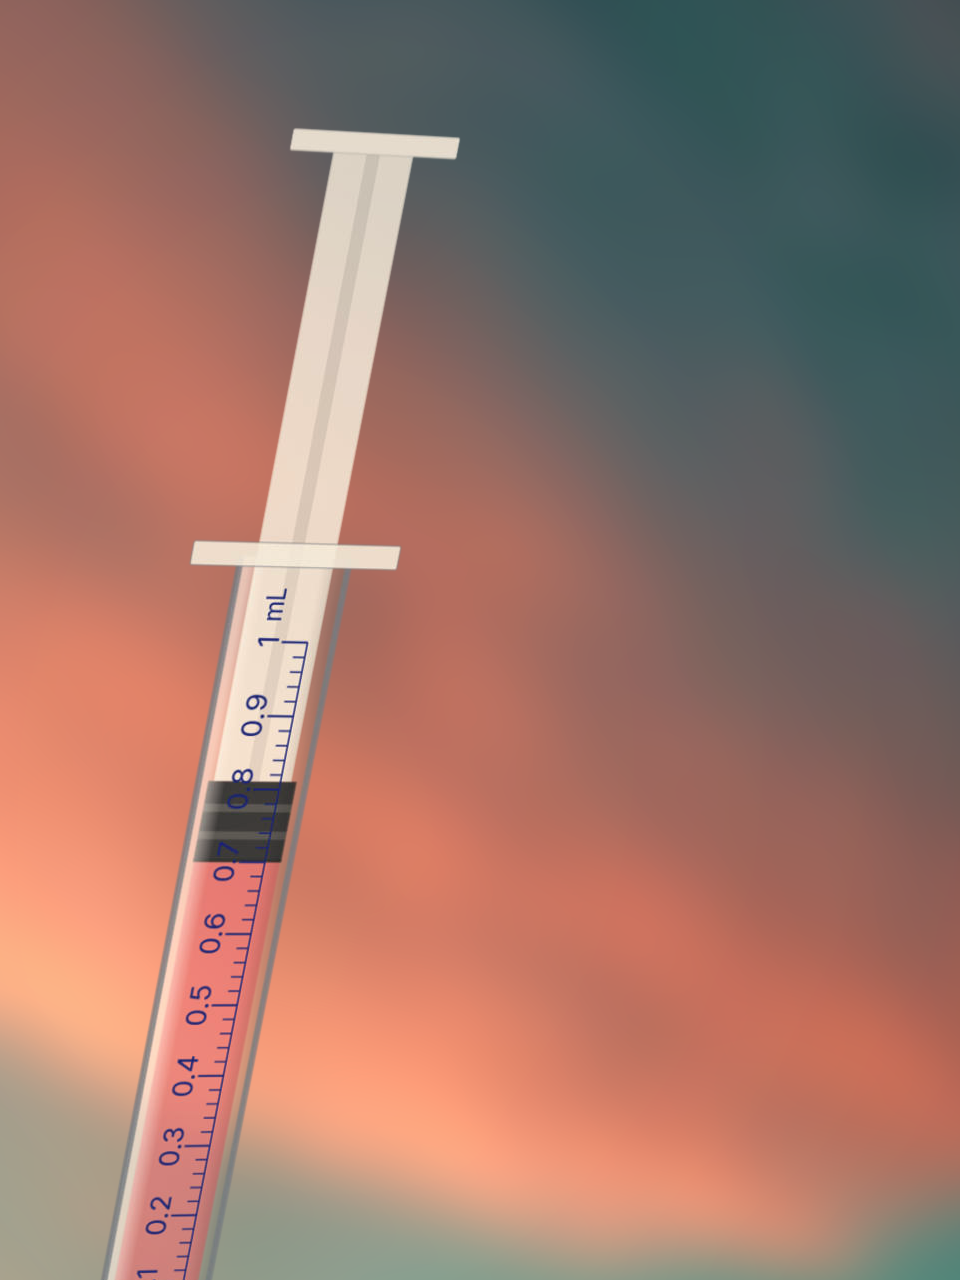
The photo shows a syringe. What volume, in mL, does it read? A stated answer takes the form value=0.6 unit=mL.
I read value=0.7 unit=mL
